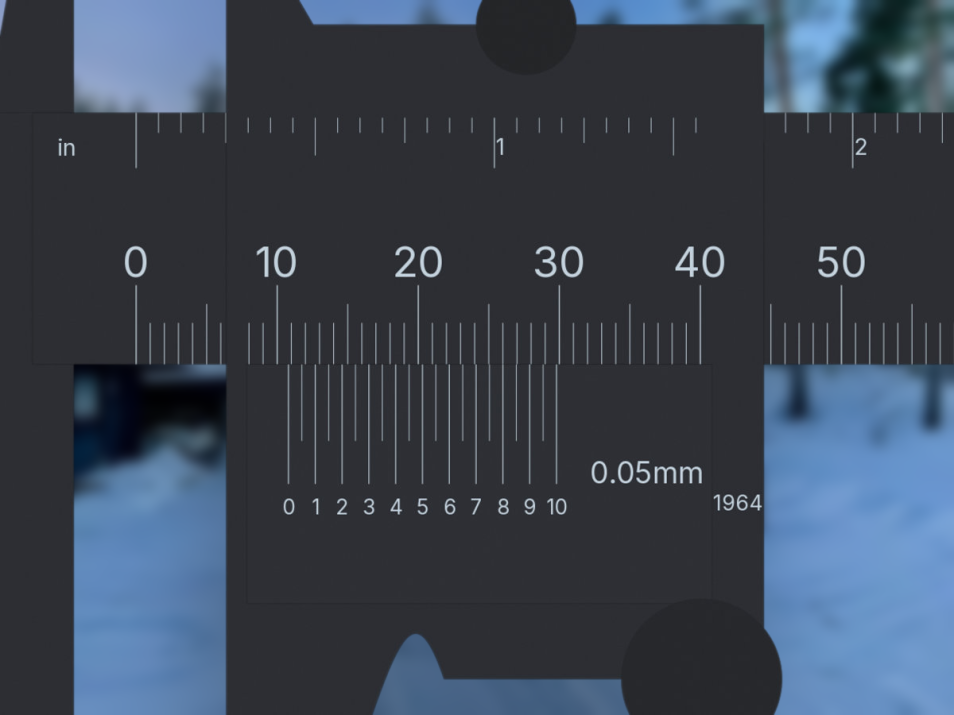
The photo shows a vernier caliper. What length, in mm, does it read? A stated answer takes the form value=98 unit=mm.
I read value=10.8 unit=mm
